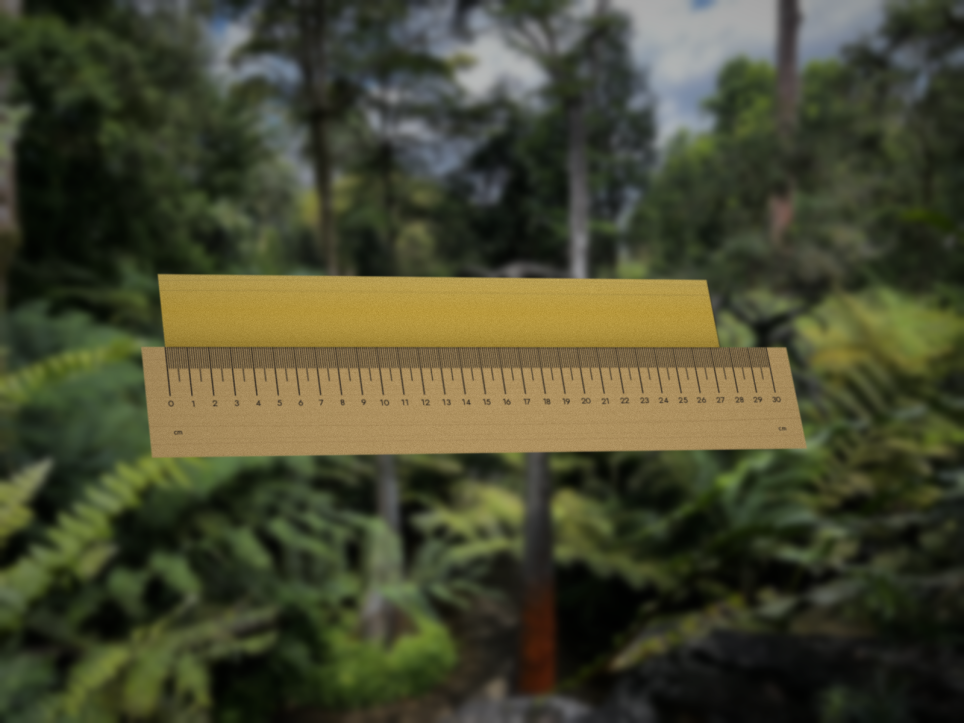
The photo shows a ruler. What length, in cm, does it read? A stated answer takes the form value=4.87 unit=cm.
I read value=27.5 unit=cm
